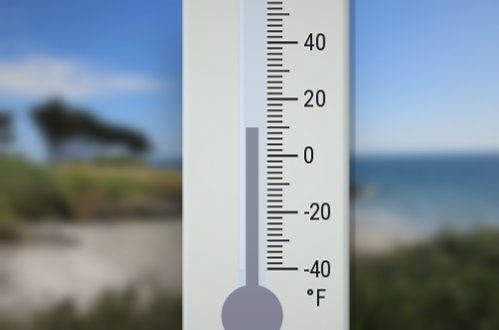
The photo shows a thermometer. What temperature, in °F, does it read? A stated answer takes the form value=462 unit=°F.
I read value=10 unit=°F
